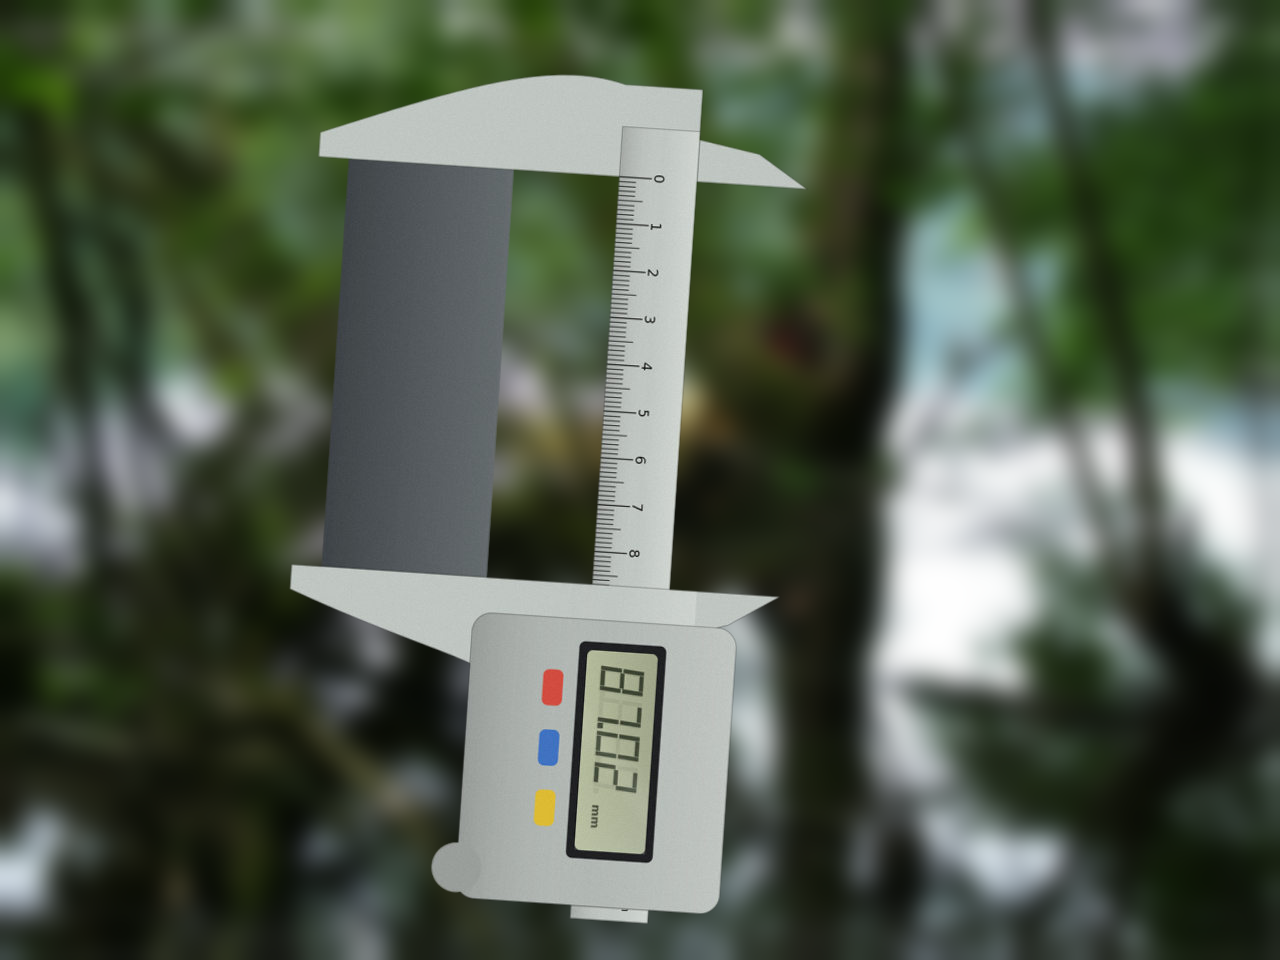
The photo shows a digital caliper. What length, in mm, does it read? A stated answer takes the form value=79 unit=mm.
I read value=87.02 unit=mm
